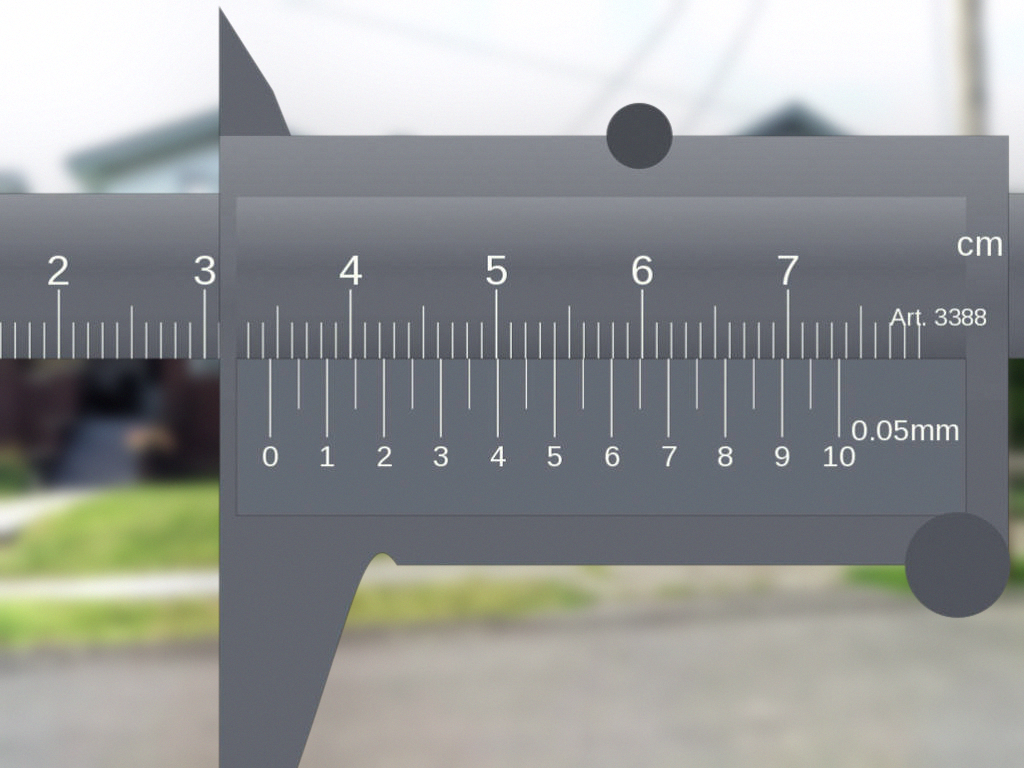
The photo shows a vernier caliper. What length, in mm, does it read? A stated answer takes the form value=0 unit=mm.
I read value=34.5 unit=mm
